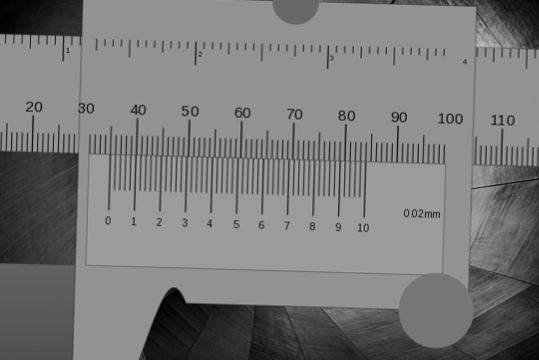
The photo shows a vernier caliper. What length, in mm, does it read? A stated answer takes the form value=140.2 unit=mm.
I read value=35.0 unit=mm
